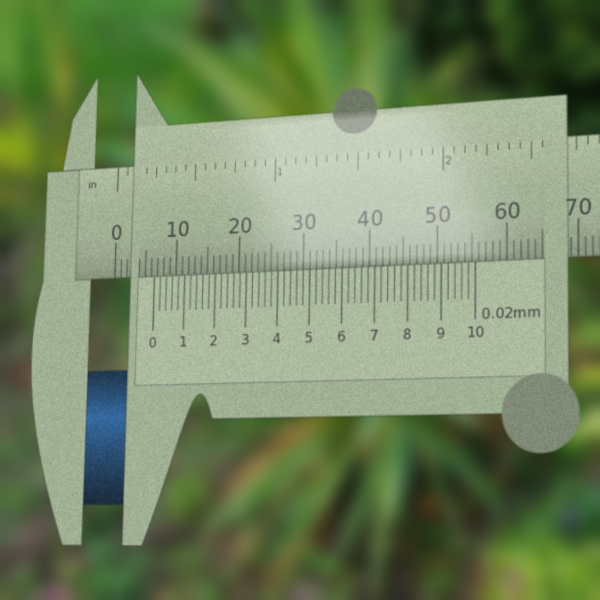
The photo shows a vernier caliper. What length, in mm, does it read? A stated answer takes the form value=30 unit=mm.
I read value=6.5 unit=mm
